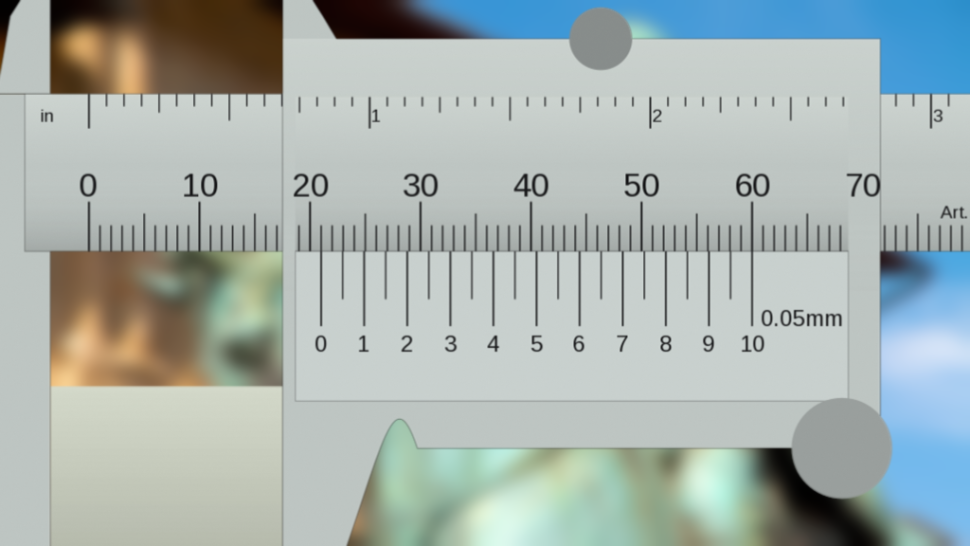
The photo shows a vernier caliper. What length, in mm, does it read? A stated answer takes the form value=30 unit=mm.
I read value=21.0 unit=mm
